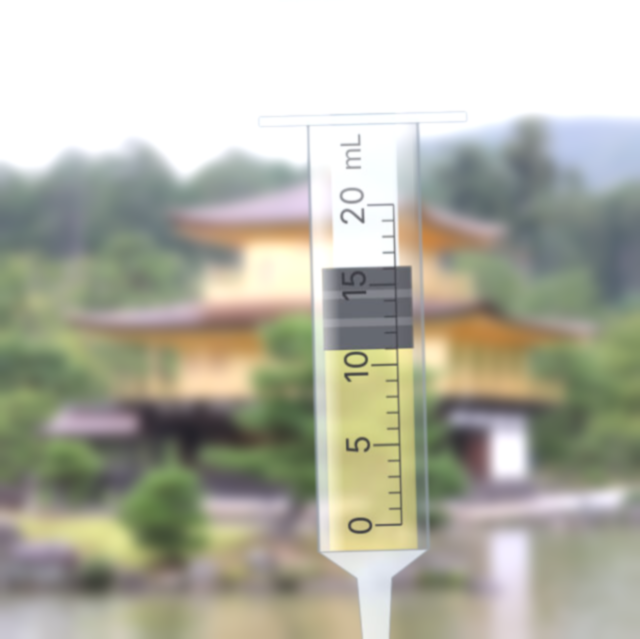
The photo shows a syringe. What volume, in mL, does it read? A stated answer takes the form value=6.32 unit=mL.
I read value=11 unit=mL
